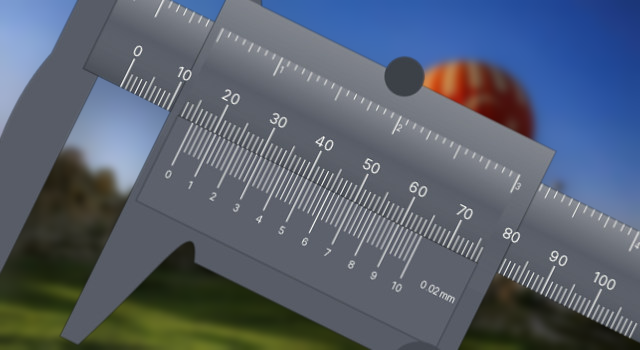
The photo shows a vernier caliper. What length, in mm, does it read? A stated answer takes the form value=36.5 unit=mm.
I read value=15.5 unit=mm
